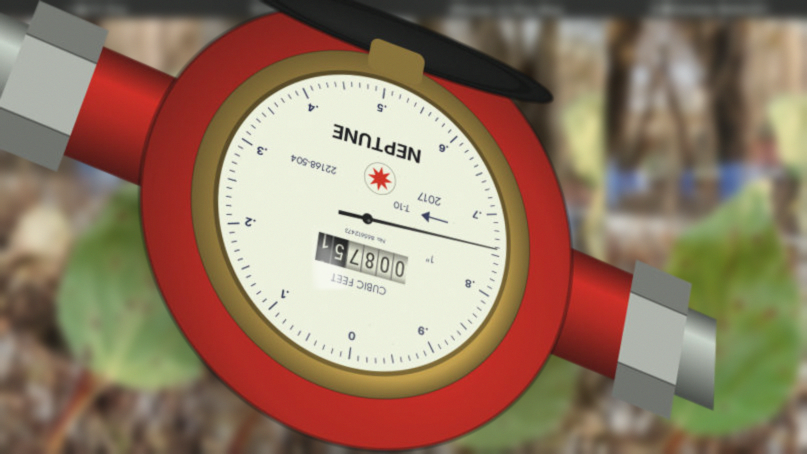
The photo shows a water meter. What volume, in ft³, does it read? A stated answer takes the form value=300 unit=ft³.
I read value=8750.74 unit=ft³
